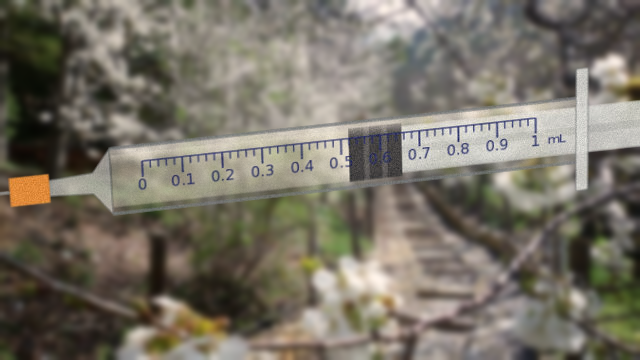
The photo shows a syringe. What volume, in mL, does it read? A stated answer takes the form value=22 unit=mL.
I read value=0.52 unit=mL
